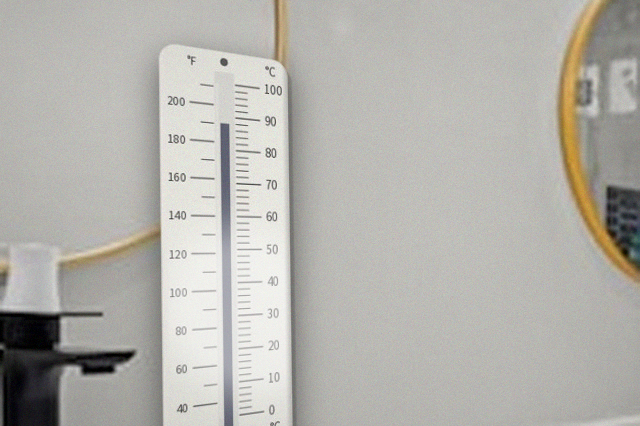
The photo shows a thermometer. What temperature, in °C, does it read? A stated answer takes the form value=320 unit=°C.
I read value=88 unit=°C
